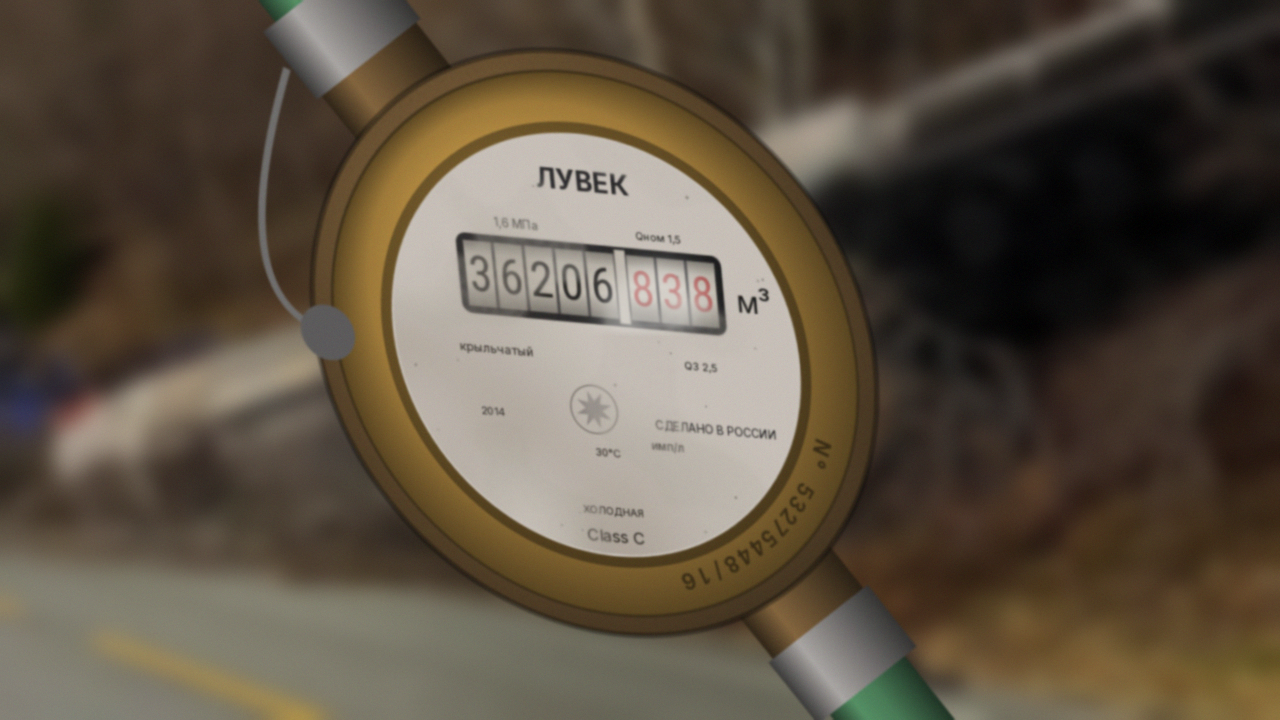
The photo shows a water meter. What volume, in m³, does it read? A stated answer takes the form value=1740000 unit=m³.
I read value=36206.838 unit=m³
